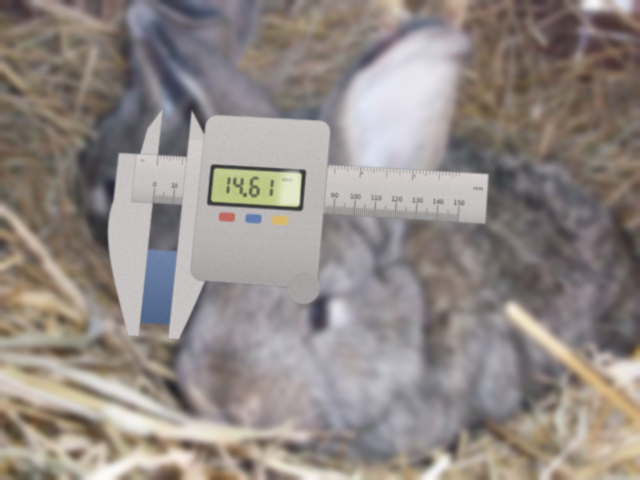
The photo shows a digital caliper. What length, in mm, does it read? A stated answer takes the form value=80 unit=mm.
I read value=14.61 unit=mm
